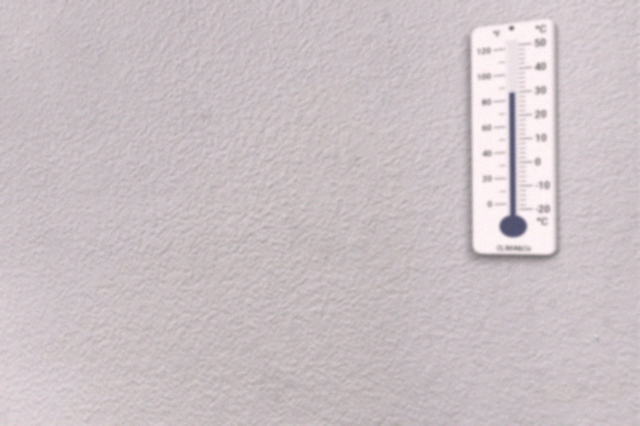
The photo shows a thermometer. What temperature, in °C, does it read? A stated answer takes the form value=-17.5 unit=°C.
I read value=30 unit=°C
